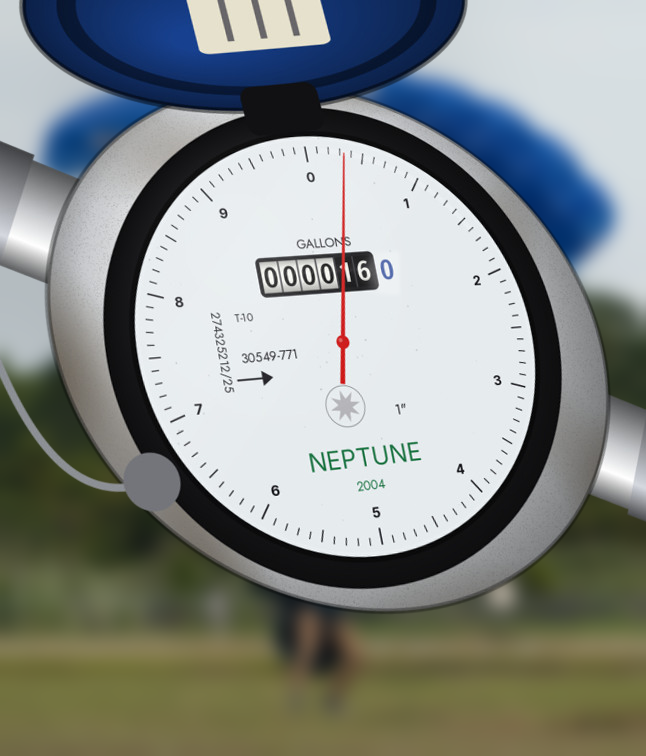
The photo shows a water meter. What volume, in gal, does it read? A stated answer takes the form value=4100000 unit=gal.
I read value=160.3 unit=gal
